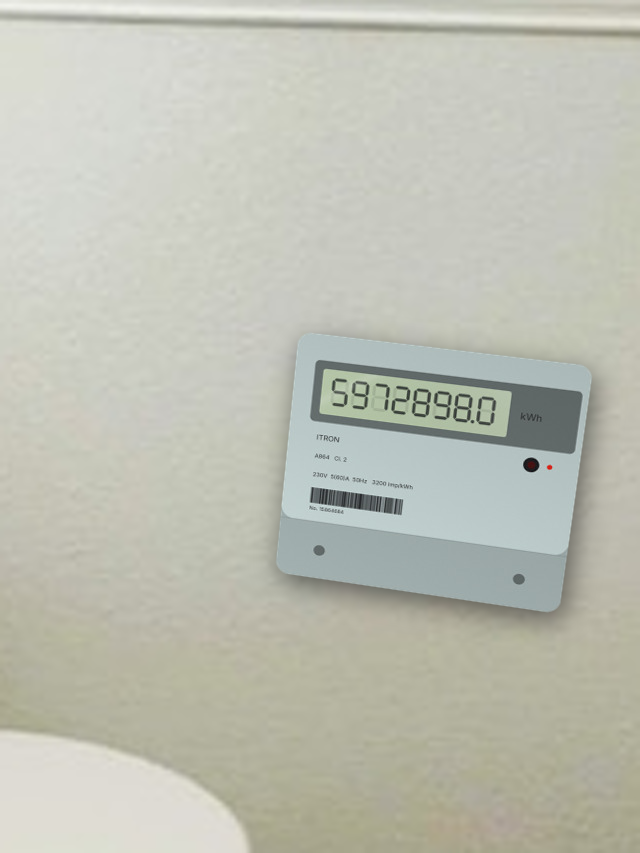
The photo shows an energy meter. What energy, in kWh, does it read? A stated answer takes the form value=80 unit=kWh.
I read value=5972898.0 unit=kWh
